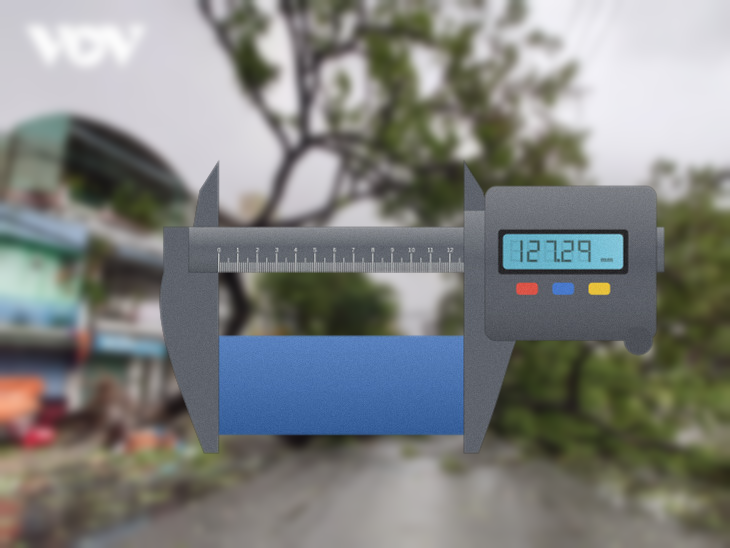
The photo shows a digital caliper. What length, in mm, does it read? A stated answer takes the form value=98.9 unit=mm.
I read value=127.29 unit=mm
